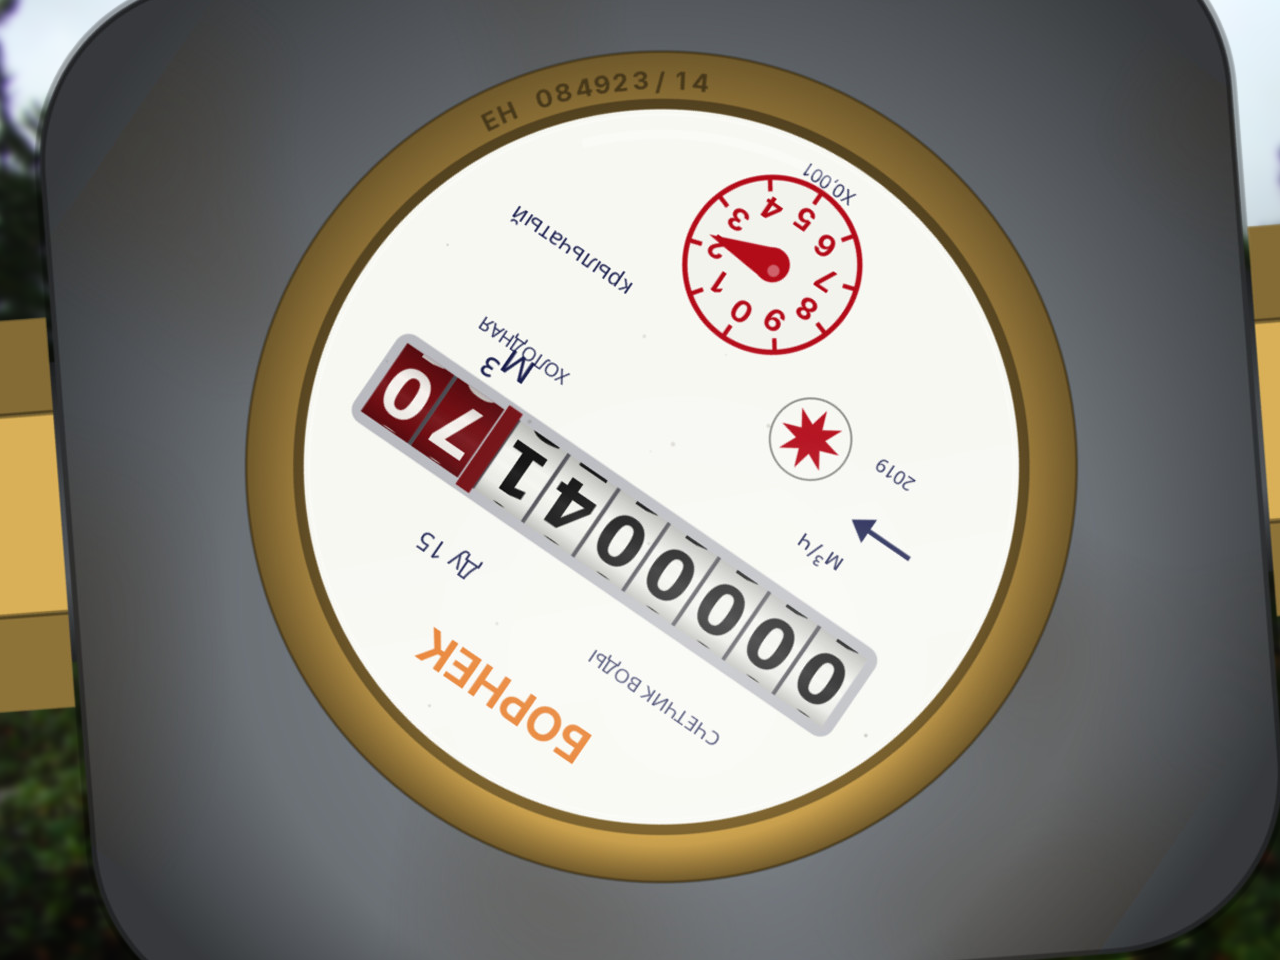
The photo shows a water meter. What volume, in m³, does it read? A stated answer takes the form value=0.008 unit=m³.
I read value=41.702 unit=m³
